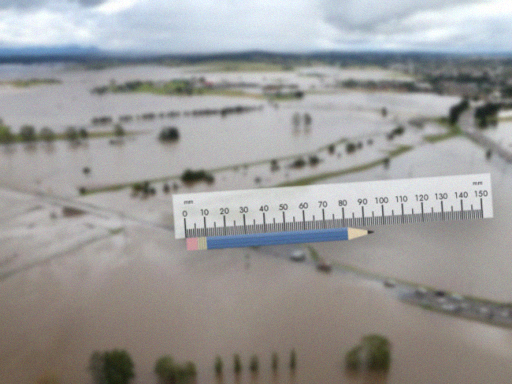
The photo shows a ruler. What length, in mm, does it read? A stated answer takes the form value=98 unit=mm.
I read value=95 unit=mm
